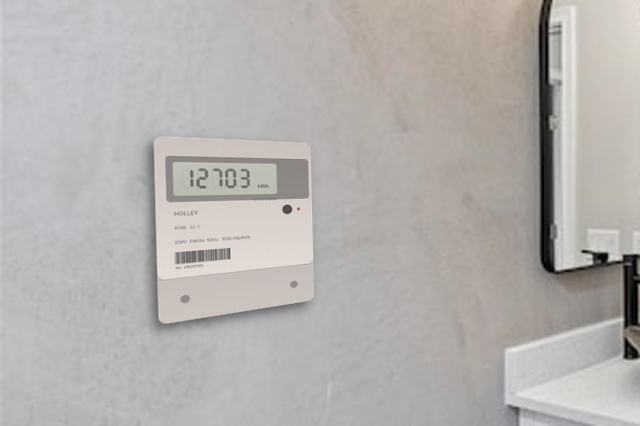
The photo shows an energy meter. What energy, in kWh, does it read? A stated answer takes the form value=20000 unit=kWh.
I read value=12703 unit=kWh
